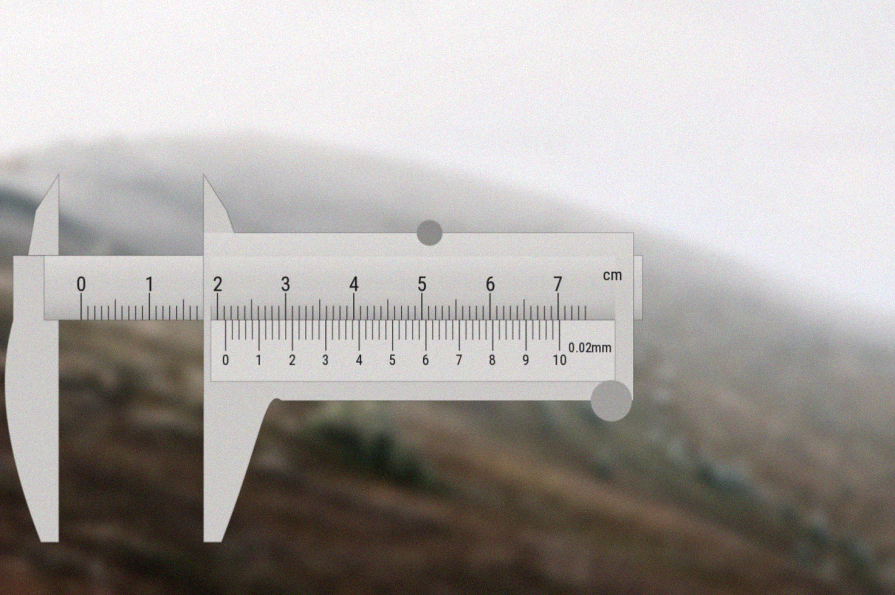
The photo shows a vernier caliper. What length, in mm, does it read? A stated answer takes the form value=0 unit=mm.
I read value=21.2 unit=mm
